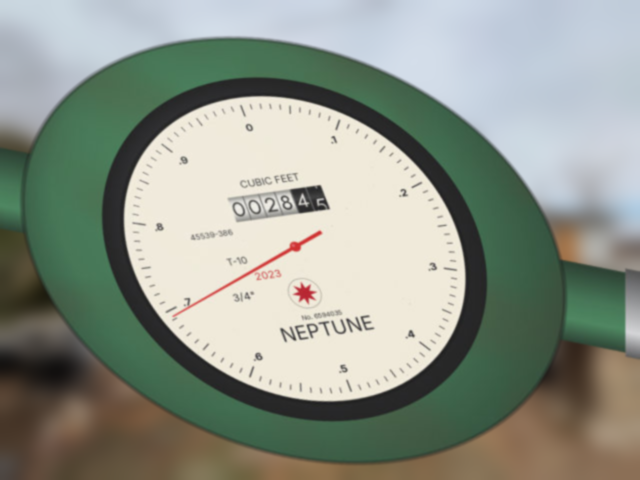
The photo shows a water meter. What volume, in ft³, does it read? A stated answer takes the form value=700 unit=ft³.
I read value=2844.69 unit=ft³
